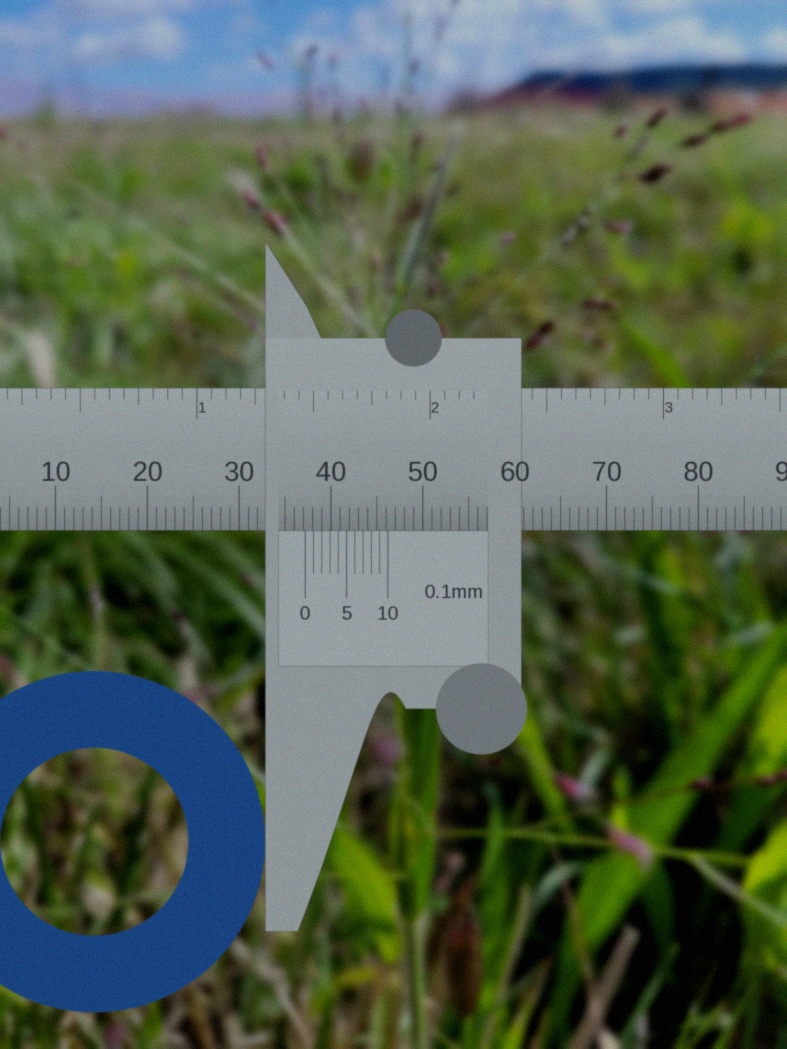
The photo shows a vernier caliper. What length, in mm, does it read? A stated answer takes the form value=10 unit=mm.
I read value=37.2 unit=mm
